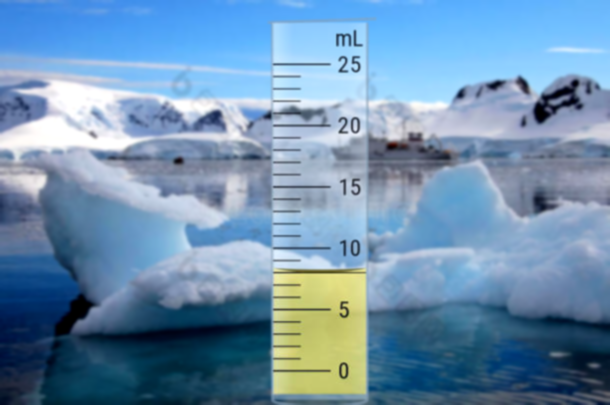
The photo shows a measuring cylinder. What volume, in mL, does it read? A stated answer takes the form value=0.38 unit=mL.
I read value=8 unit=mL
